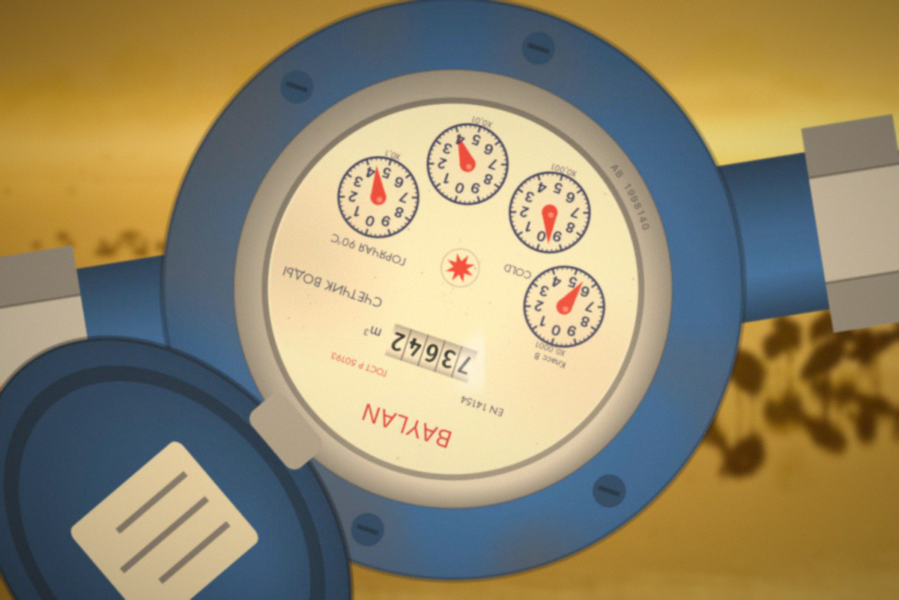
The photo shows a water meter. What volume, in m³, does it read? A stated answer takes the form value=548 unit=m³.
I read value=73642.4395 unit=m³
